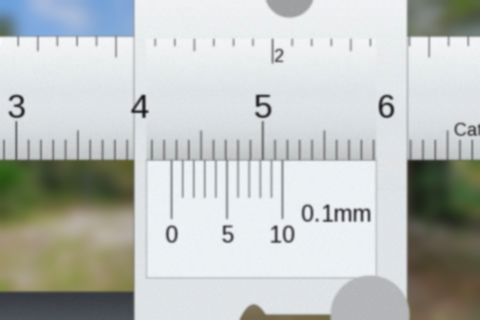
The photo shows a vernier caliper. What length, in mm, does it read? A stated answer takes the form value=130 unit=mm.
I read value=42.6 unit=mm
